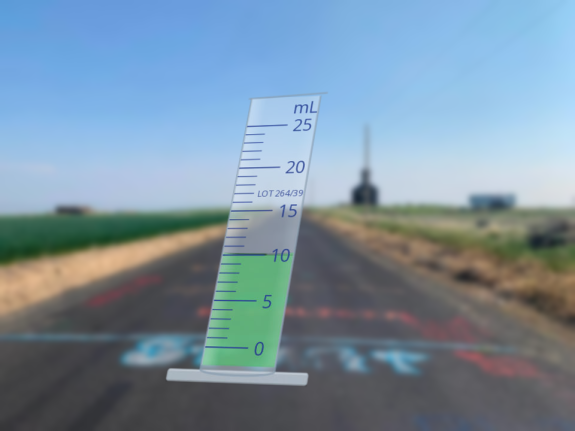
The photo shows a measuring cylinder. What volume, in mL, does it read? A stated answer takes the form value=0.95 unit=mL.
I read value=10 unit=mL
